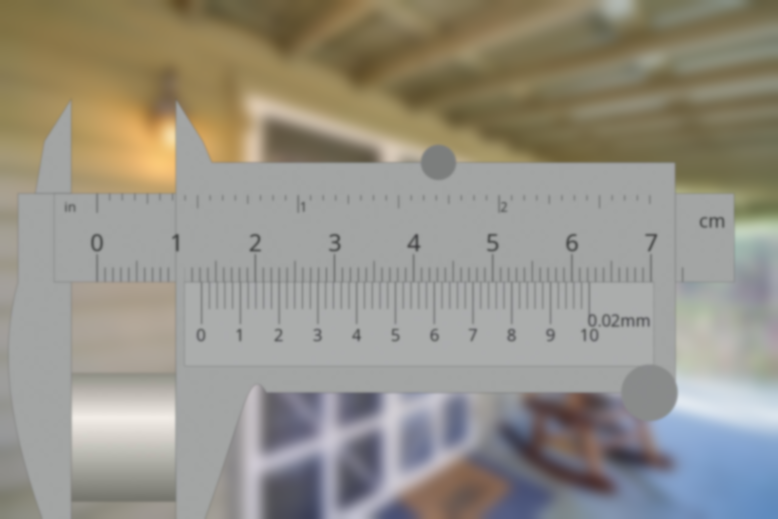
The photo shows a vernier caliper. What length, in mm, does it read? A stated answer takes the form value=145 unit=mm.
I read value=13.2 unit=mm
